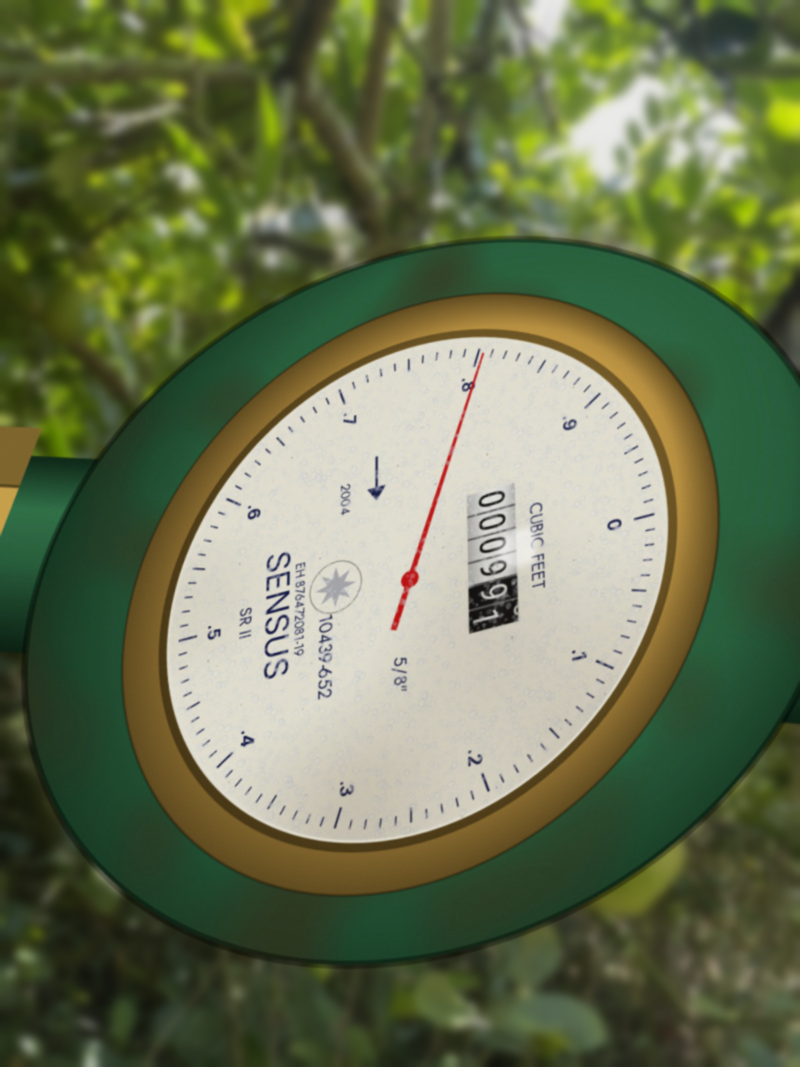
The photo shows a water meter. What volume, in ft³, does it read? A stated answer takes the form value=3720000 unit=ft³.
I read value=990.80 unit=ft³
